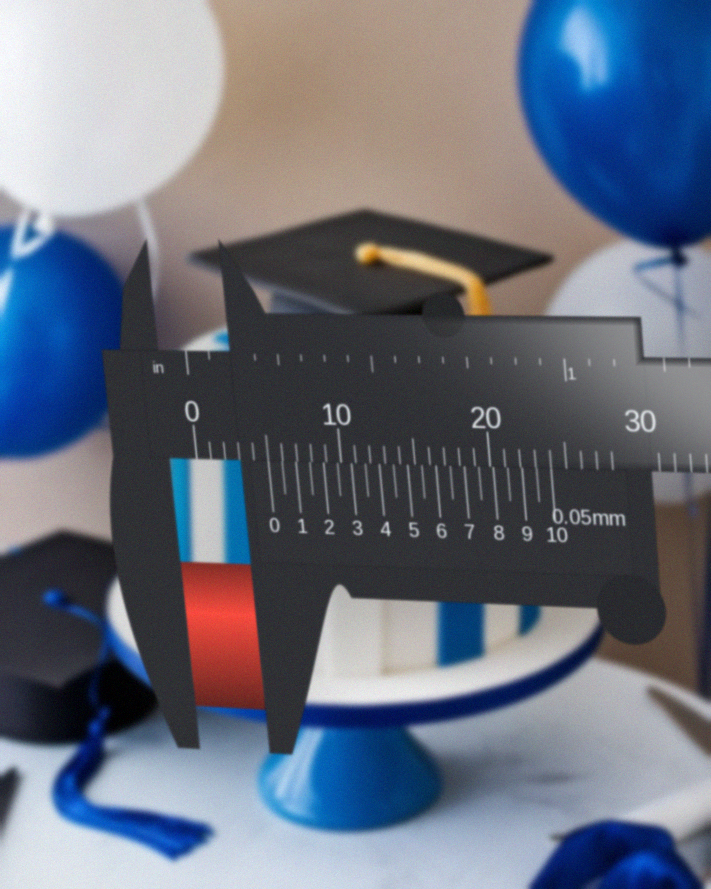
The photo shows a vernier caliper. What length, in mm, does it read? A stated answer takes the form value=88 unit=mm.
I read value=5.0 unit=mm
